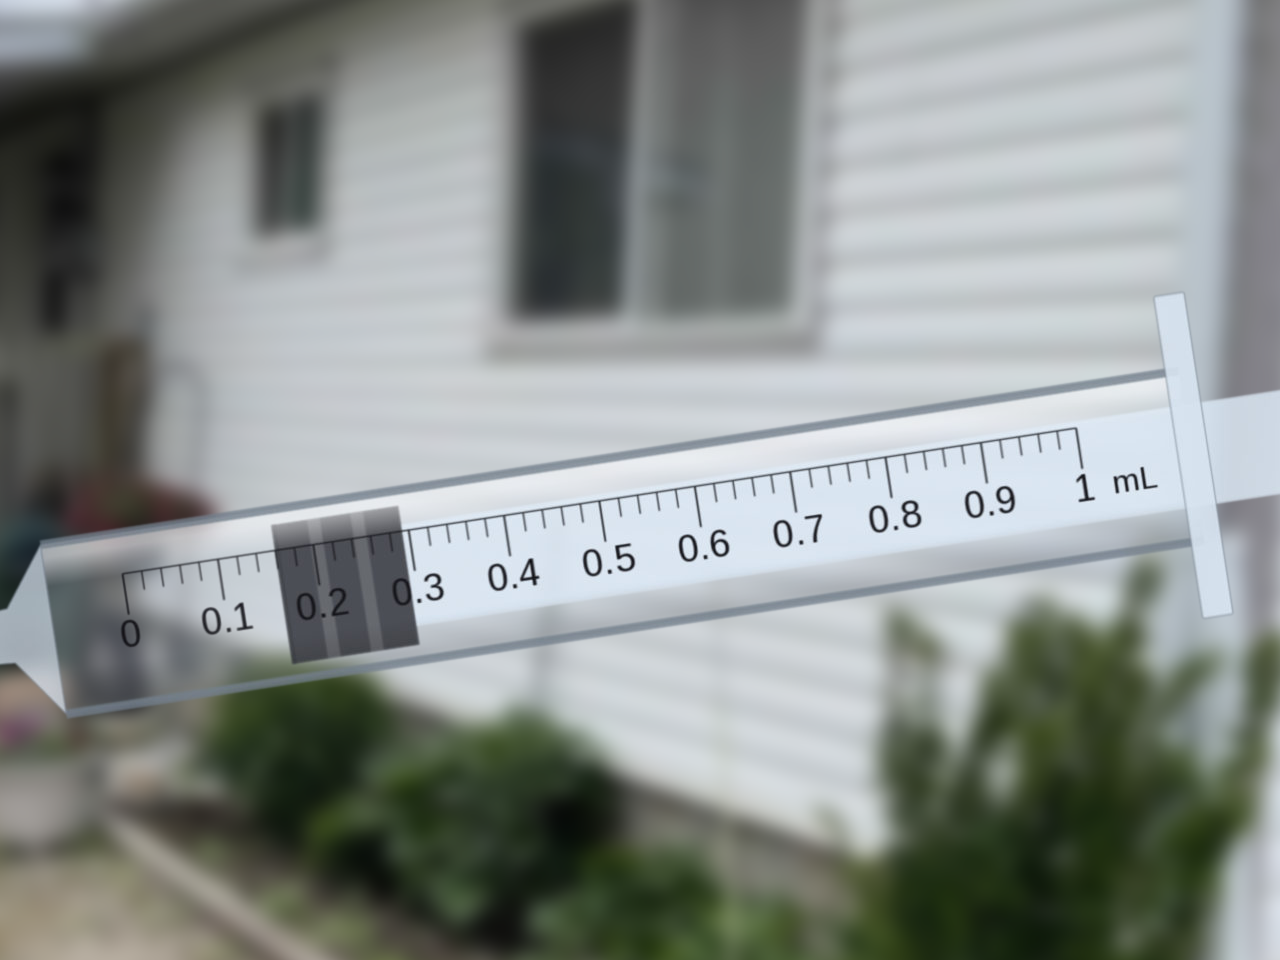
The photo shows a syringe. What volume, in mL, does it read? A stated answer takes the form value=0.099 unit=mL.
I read value=0.16 unit=mL
